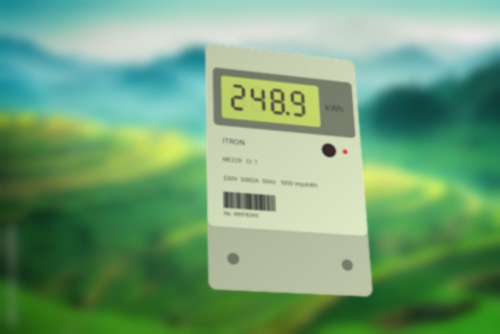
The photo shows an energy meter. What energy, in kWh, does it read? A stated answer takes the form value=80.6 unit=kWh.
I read value=248.9 unit=kWh
